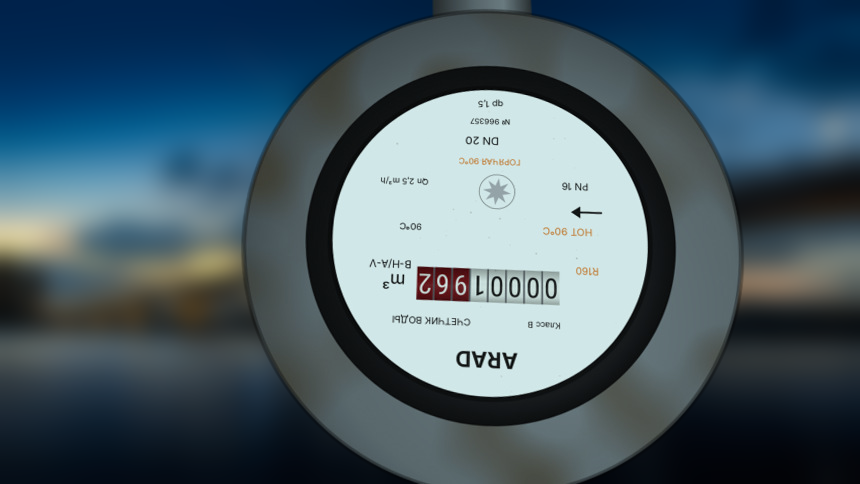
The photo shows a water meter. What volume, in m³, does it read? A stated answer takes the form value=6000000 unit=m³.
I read value=1.962 unit=m³
